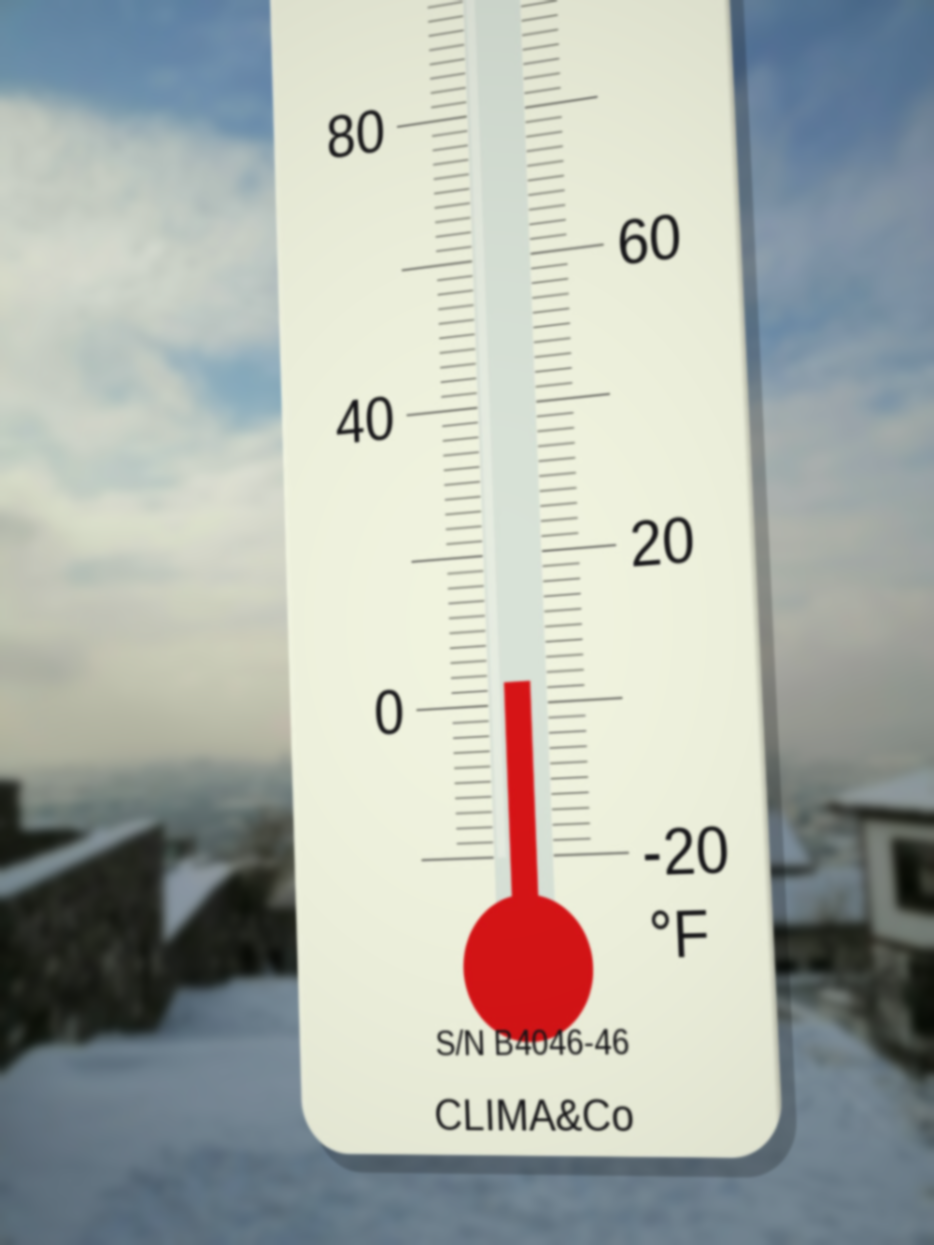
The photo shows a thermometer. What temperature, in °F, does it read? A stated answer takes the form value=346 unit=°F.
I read value=3 unit=°F
